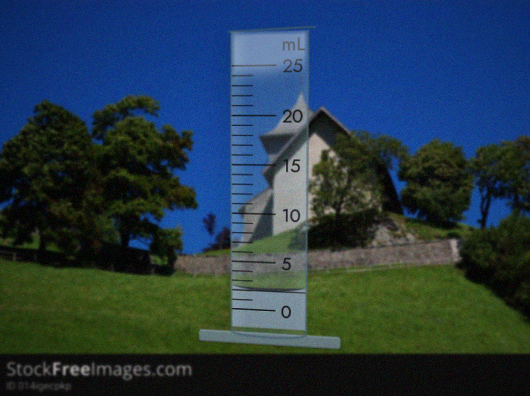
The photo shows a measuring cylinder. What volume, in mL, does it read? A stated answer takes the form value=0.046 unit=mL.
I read value=2 unit=mL
